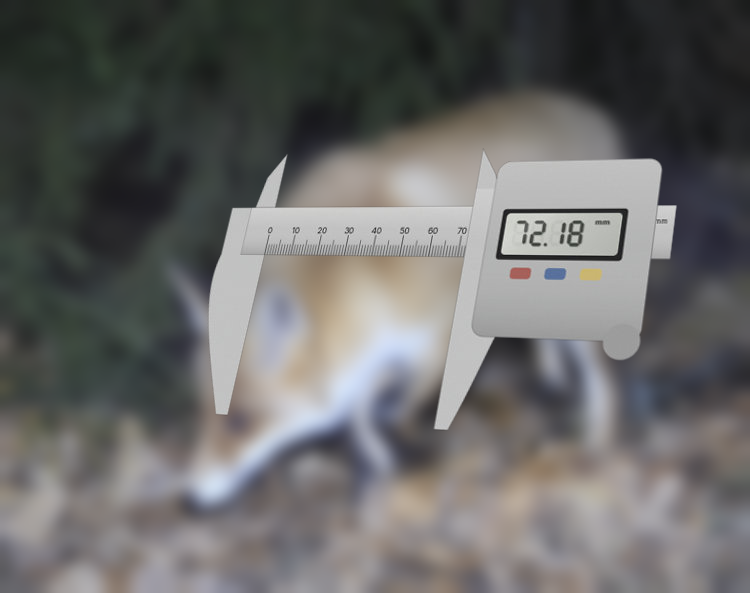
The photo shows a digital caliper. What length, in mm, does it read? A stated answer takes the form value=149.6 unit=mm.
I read value=72.18 unit=mm
